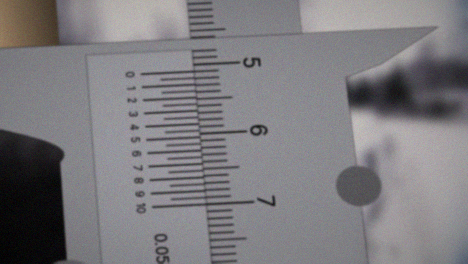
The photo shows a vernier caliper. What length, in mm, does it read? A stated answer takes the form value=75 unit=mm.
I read value=51.0 unit=mm
